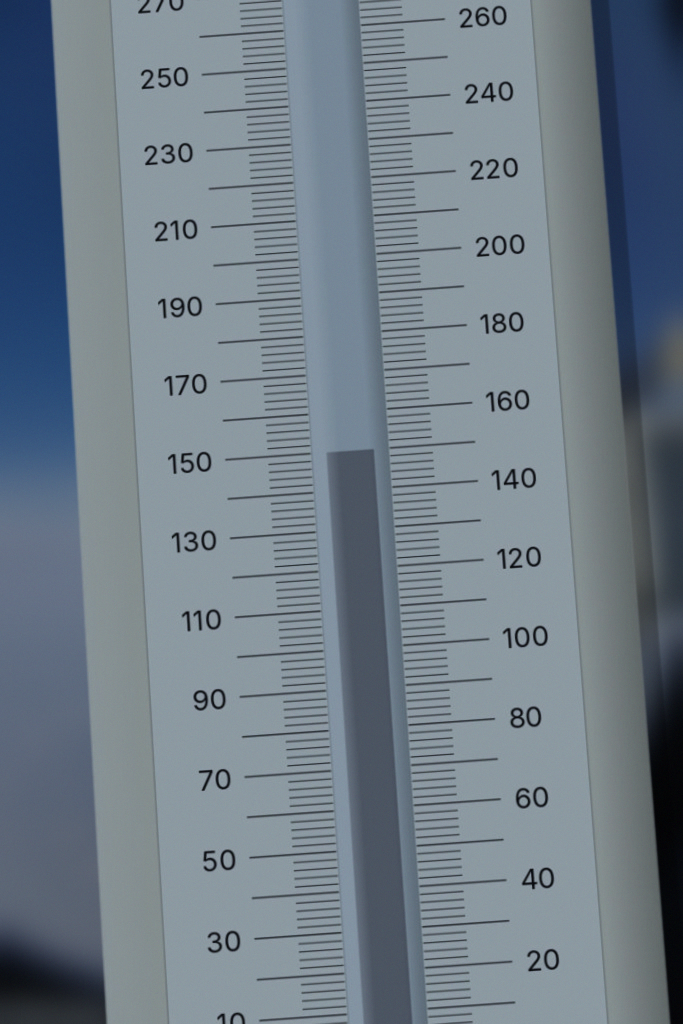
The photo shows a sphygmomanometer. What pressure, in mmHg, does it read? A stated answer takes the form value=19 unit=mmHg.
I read value=150 unit=mmHg
